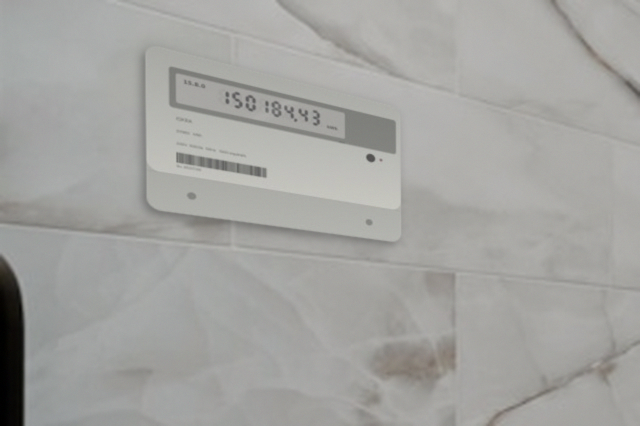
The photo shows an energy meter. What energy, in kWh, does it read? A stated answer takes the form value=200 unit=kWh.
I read value=150184.43 unit=kWh
